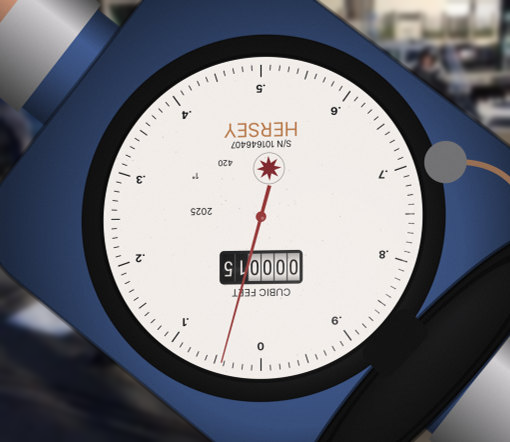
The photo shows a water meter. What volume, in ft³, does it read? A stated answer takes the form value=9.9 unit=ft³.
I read value=15.04 unit=ft³
